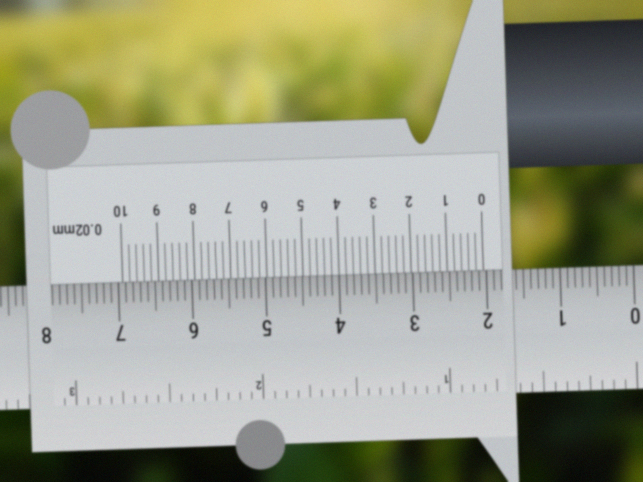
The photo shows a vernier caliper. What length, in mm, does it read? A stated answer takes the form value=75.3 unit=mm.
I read value=20.4 unit=mm
